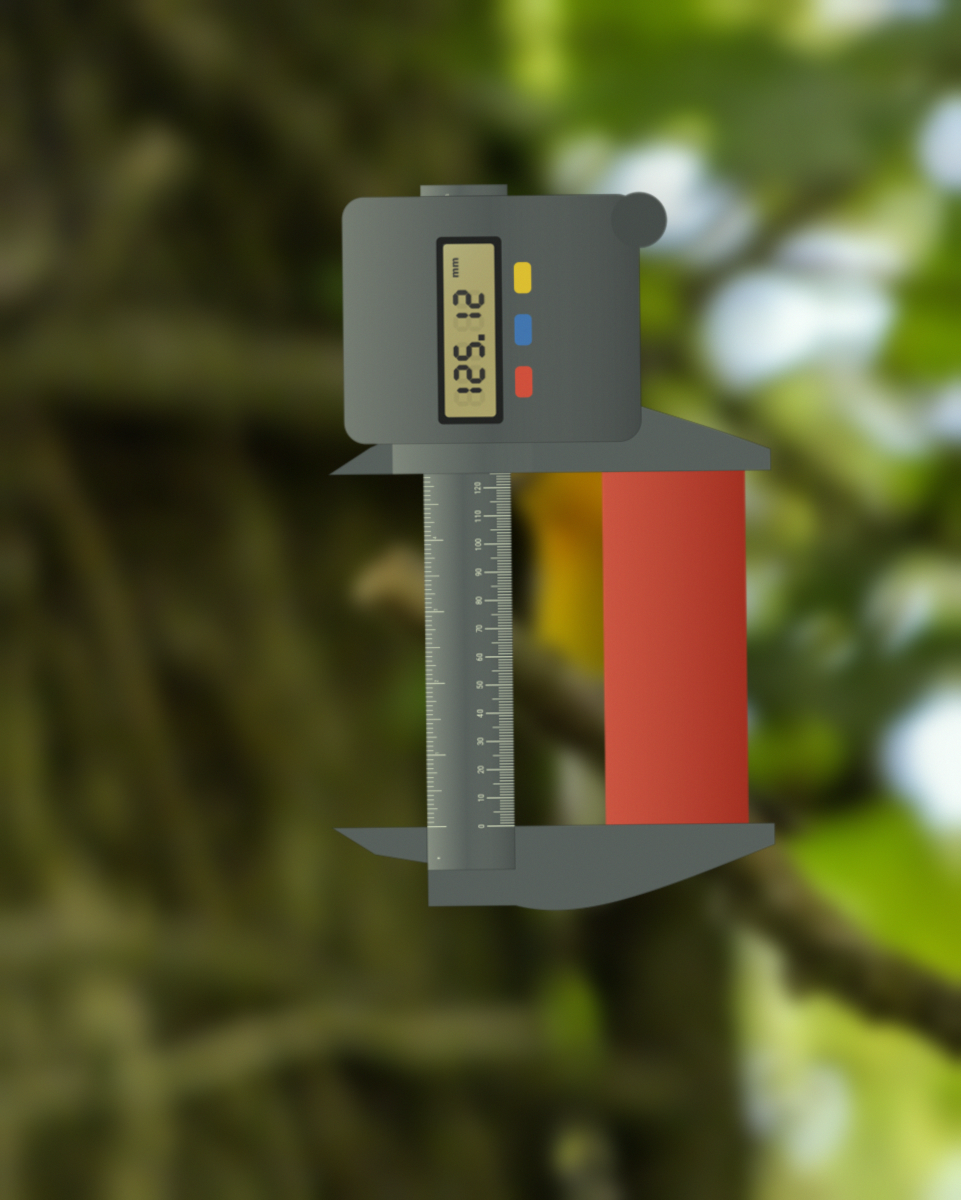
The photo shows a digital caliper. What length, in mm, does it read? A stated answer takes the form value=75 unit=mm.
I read value=125.12 unit=mm
